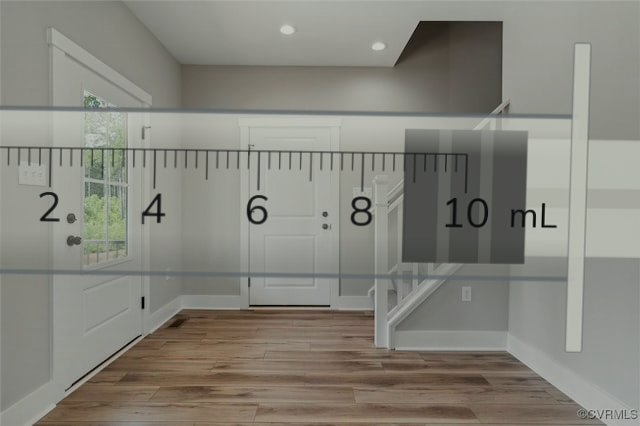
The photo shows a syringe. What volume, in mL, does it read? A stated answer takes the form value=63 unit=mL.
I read value=8.8 unit=mL
